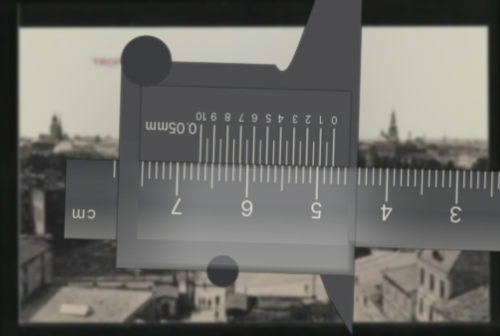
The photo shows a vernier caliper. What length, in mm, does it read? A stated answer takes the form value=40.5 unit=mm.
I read value=47.8 unit=mm
